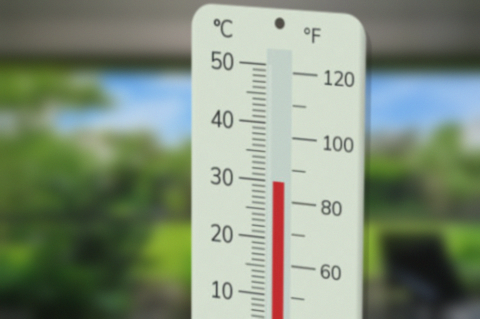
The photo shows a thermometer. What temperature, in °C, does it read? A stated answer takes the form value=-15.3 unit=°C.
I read value=30 unit=°C
